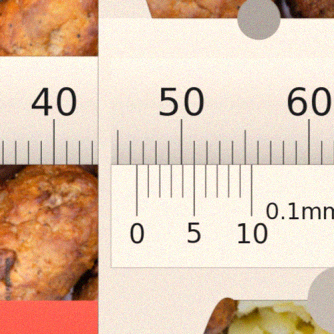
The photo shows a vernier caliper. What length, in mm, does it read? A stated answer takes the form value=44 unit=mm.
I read value=46.5 unit=mm
